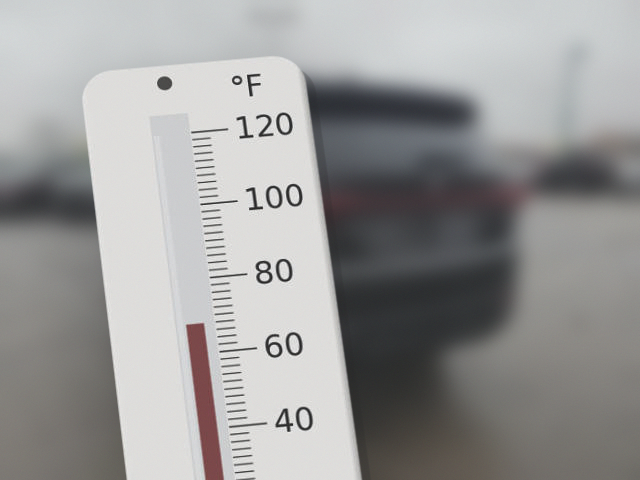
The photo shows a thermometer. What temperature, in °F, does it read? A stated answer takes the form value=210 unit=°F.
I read value=68 unit=°F
